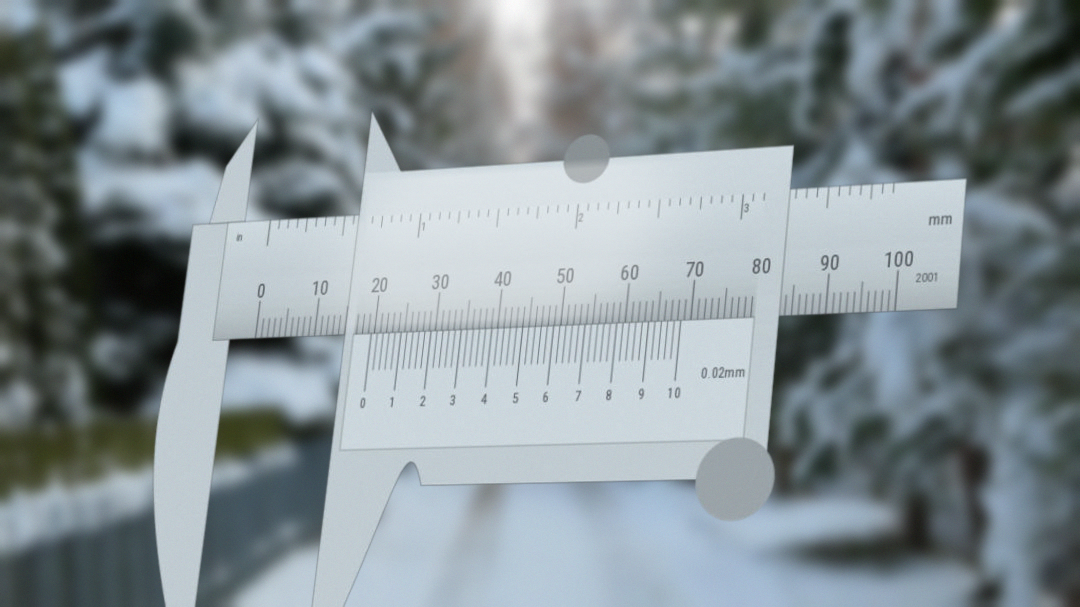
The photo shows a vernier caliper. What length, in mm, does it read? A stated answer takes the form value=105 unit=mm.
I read value=19.5 unit=mm
